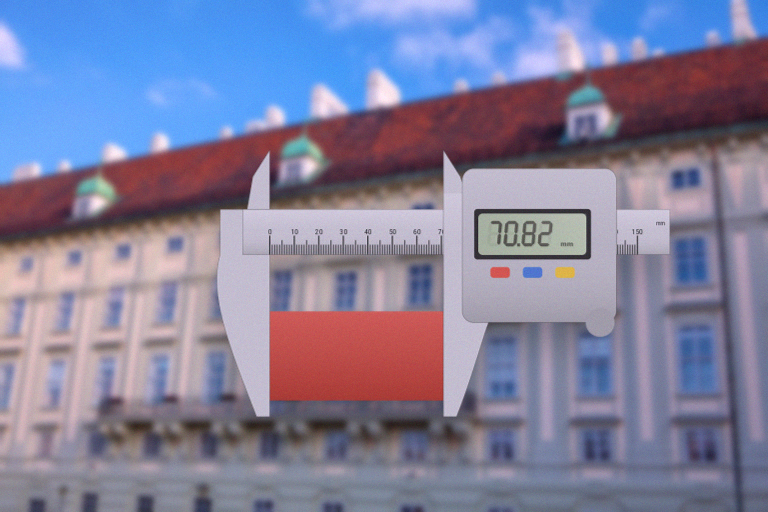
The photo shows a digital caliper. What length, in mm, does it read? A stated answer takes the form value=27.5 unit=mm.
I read value=70.82 unit=mm
